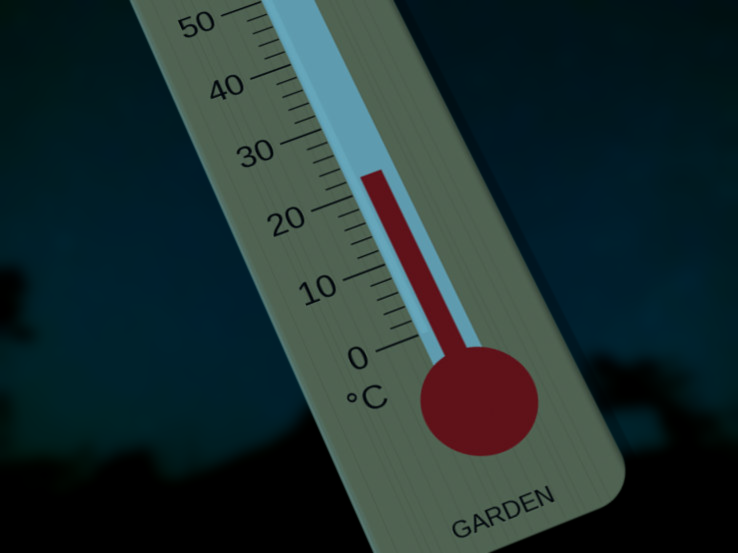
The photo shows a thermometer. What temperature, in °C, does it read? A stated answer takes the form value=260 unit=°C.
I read value=22 unit=°C
